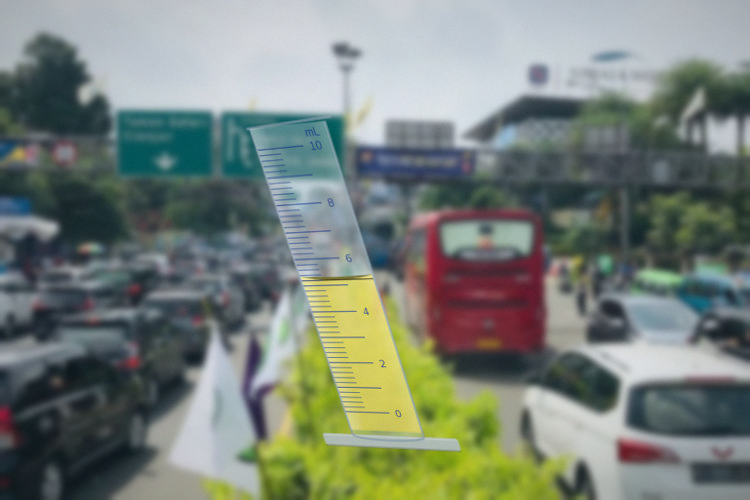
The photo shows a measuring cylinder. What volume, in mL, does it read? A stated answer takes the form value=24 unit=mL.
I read value=5.2 unit=mL
